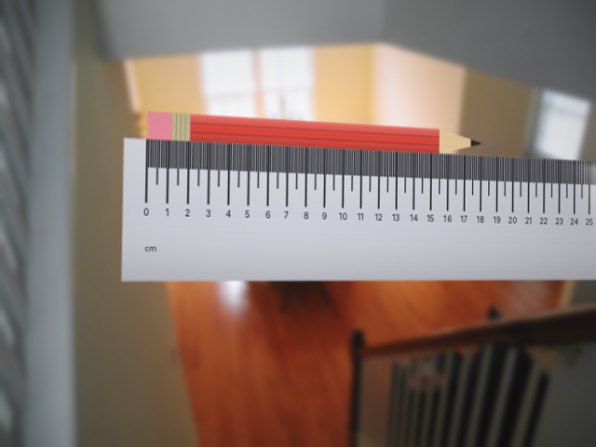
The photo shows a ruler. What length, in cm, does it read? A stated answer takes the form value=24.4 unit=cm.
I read value=18 unit=cm
